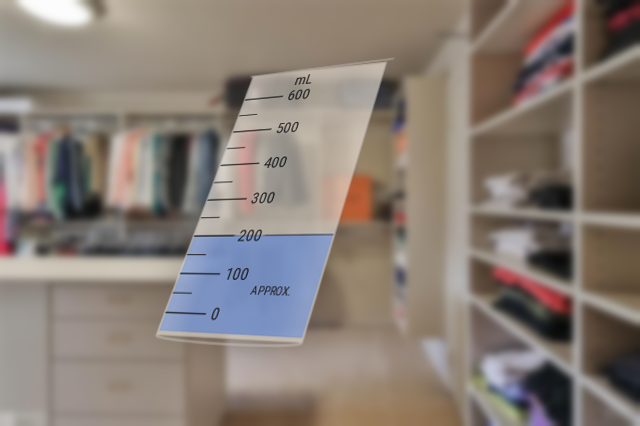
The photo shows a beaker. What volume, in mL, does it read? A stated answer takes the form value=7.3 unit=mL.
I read value=200 unit=mL
